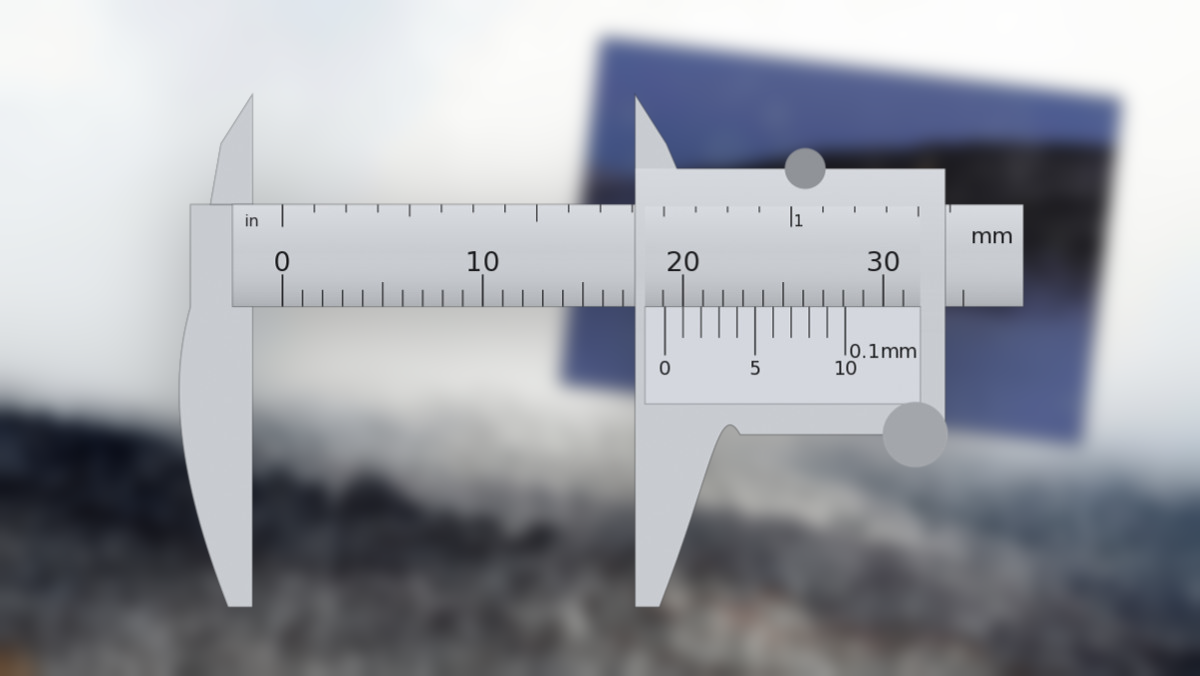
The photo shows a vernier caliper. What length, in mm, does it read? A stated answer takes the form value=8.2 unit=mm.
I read value=19.1 unit=mm
